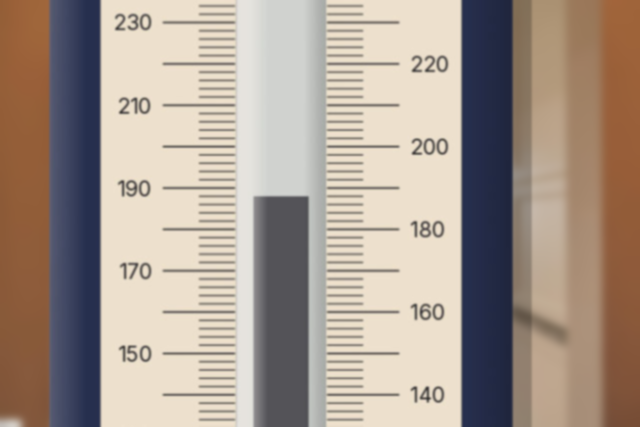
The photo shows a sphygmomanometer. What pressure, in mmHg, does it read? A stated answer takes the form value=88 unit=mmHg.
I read value=188 unit=mmHg
